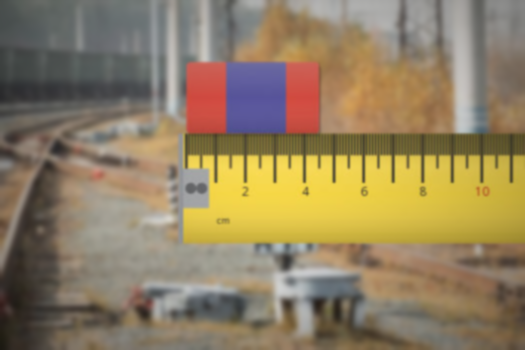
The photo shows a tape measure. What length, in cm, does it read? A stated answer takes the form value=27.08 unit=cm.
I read value=4.5 unit=cm
